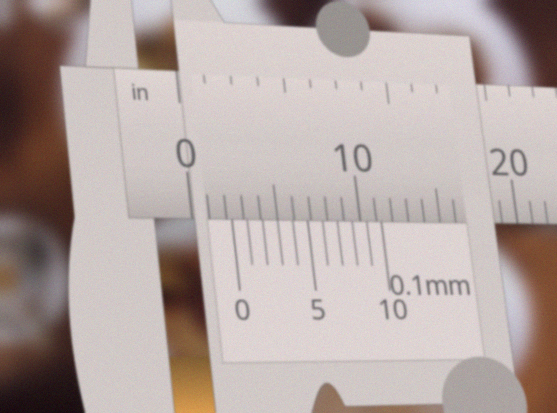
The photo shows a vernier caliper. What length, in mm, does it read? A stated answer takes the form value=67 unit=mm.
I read value=2.3 unit=mm
